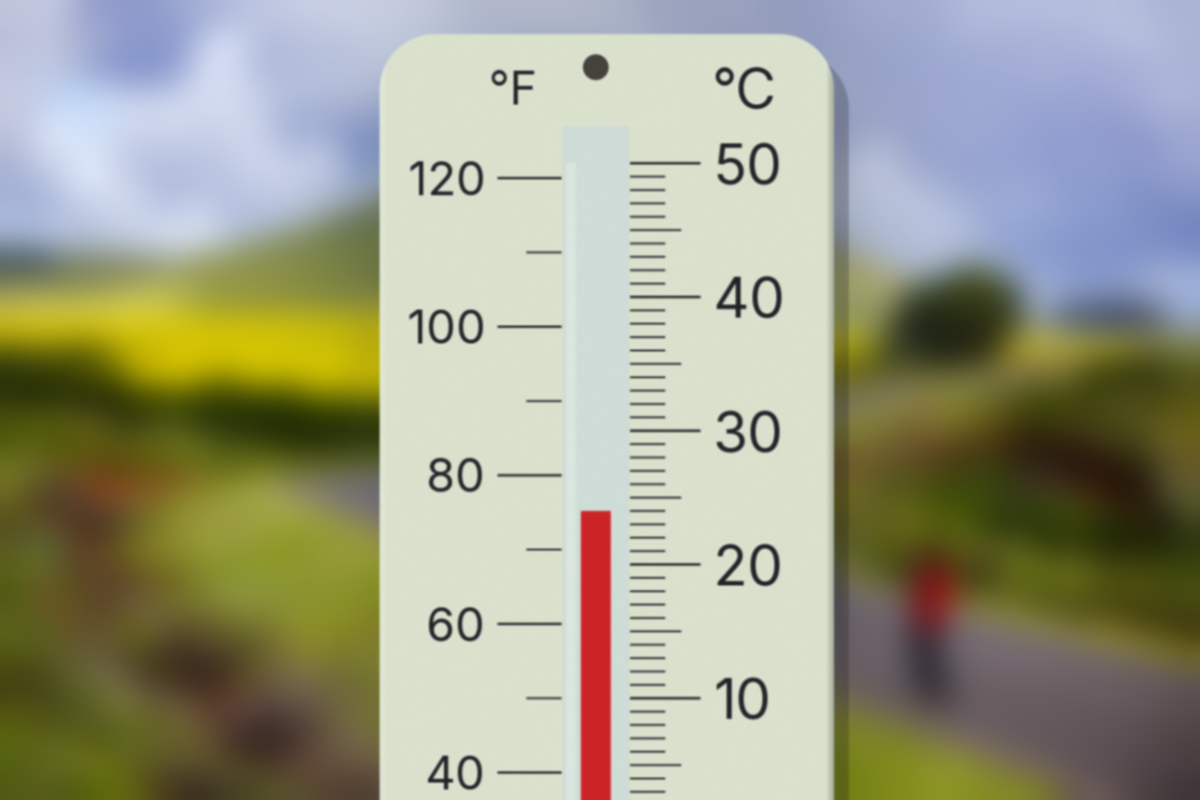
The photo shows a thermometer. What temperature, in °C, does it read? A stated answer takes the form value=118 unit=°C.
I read value=24 unit=°C
